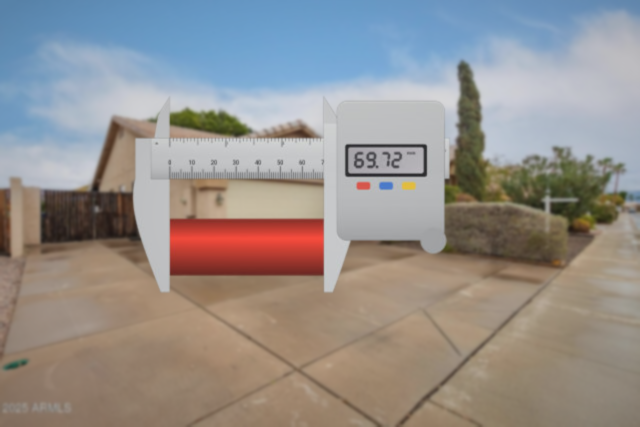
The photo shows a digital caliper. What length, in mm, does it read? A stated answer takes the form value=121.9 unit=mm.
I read value=69.72 unit=mm
